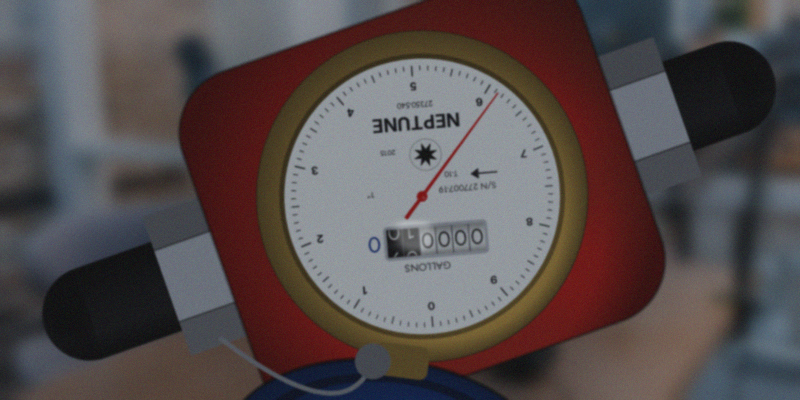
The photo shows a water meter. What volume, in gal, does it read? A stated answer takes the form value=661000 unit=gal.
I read value=96.1 unit=gal
